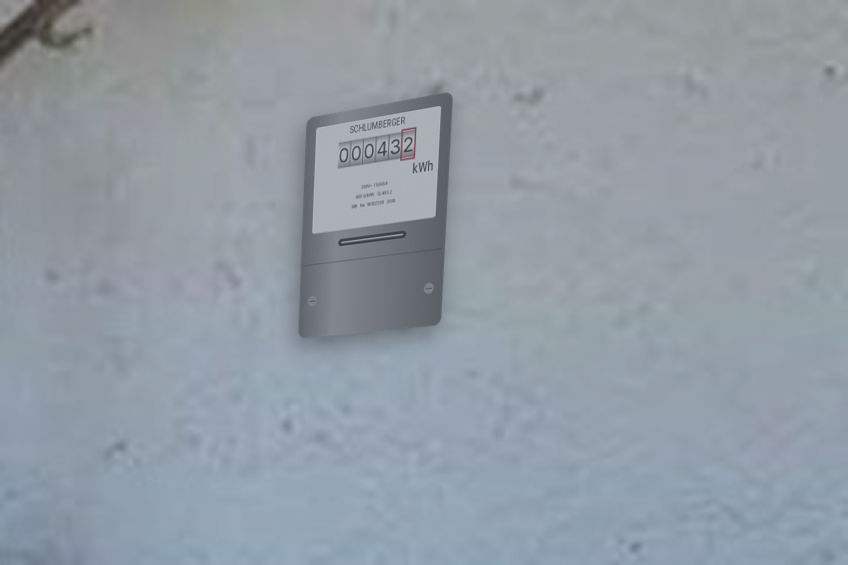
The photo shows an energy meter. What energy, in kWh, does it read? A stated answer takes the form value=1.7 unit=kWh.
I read value=43.2 unit=kWh
